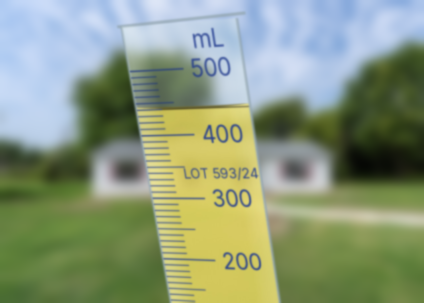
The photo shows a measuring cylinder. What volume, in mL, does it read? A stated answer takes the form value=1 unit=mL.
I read value=440 unit=mL
